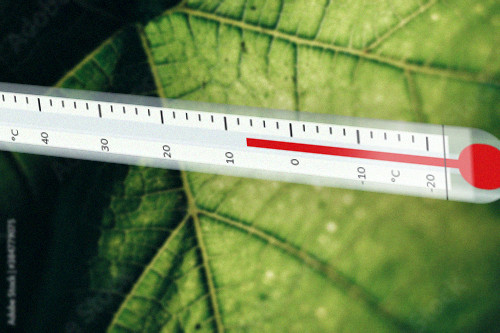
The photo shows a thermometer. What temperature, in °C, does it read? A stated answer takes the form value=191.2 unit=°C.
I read value=7 unit=°C
